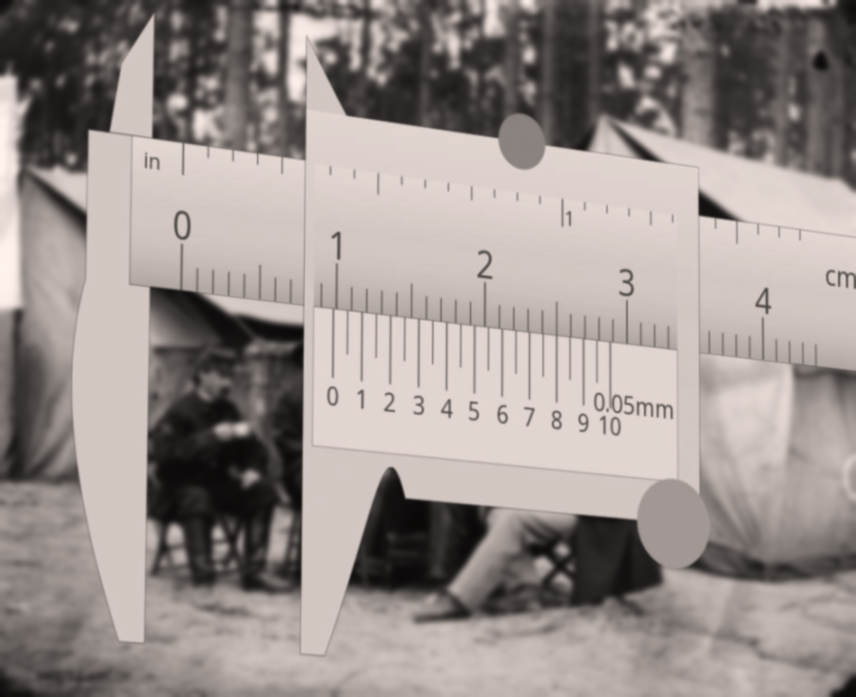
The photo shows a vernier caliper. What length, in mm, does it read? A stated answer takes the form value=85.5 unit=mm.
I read value=9.8 unit=mm
